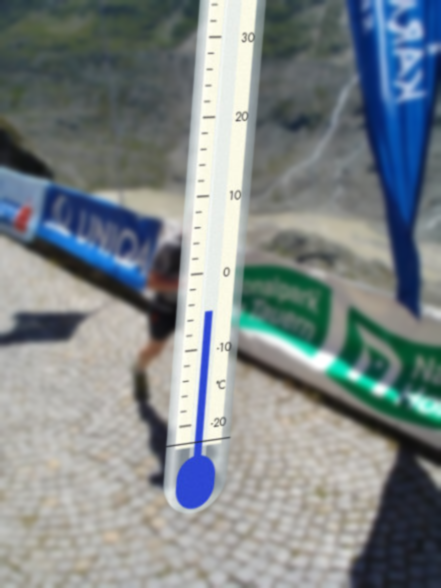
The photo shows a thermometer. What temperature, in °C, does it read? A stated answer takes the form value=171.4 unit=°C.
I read value=-5 unit=°C
